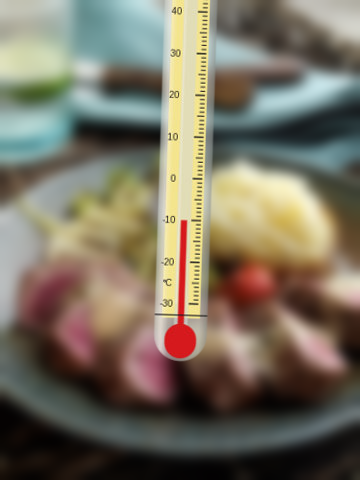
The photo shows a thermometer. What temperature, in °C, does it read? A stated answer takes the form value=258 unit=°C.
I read value=-10 unit=°C
